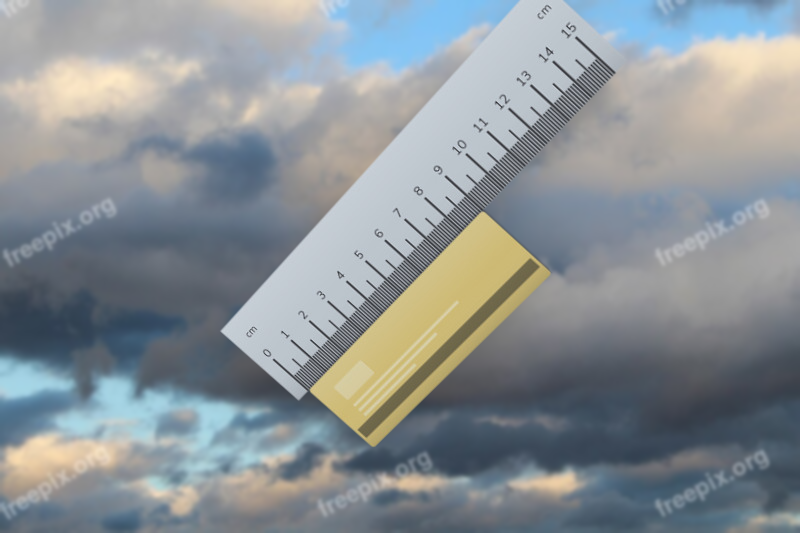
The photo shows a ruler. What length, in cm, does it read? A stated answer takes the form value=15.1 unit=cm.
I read value=9 unit=cm
